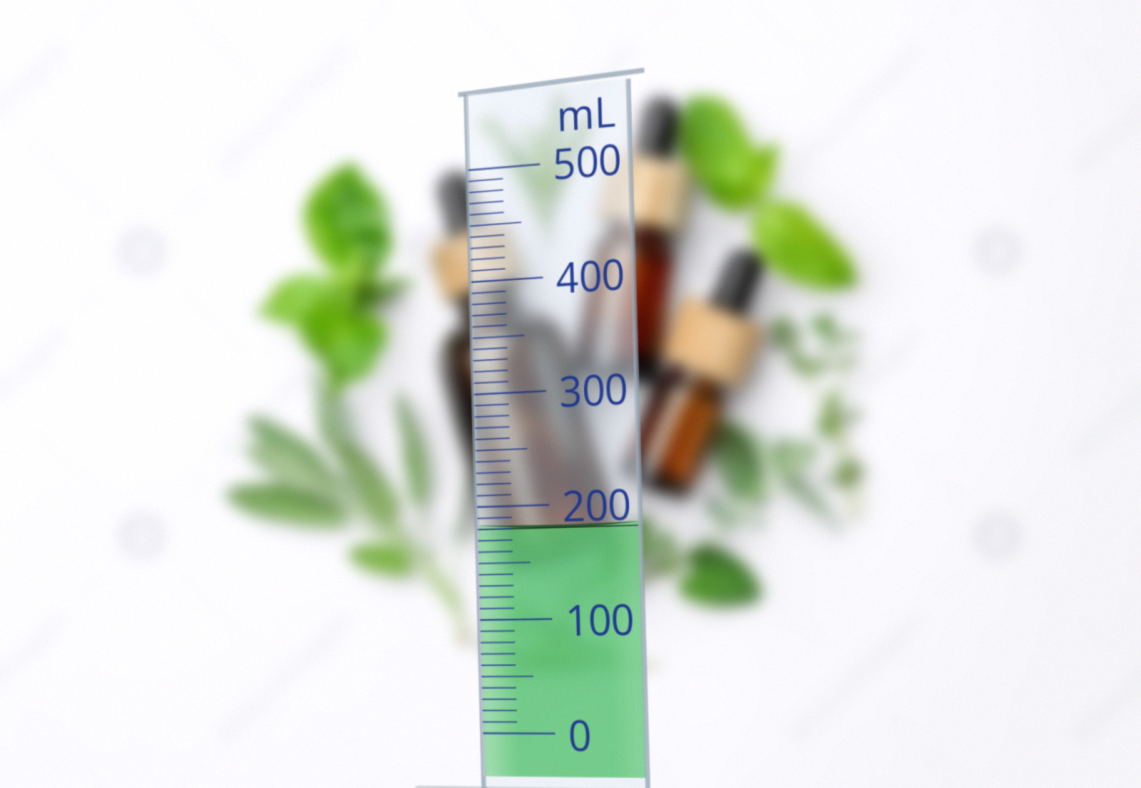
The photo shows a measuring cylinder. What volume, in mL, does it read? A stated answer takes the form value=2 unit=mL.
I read value=180 unit=mL
